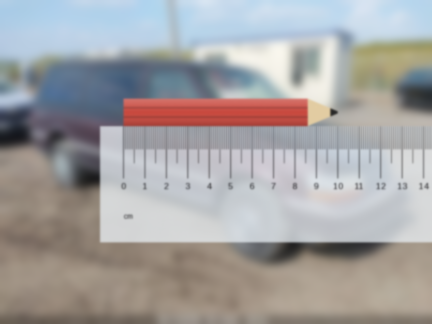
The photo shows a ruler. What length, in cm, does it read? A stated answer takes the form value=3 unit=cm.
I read value=10 unit=cm
